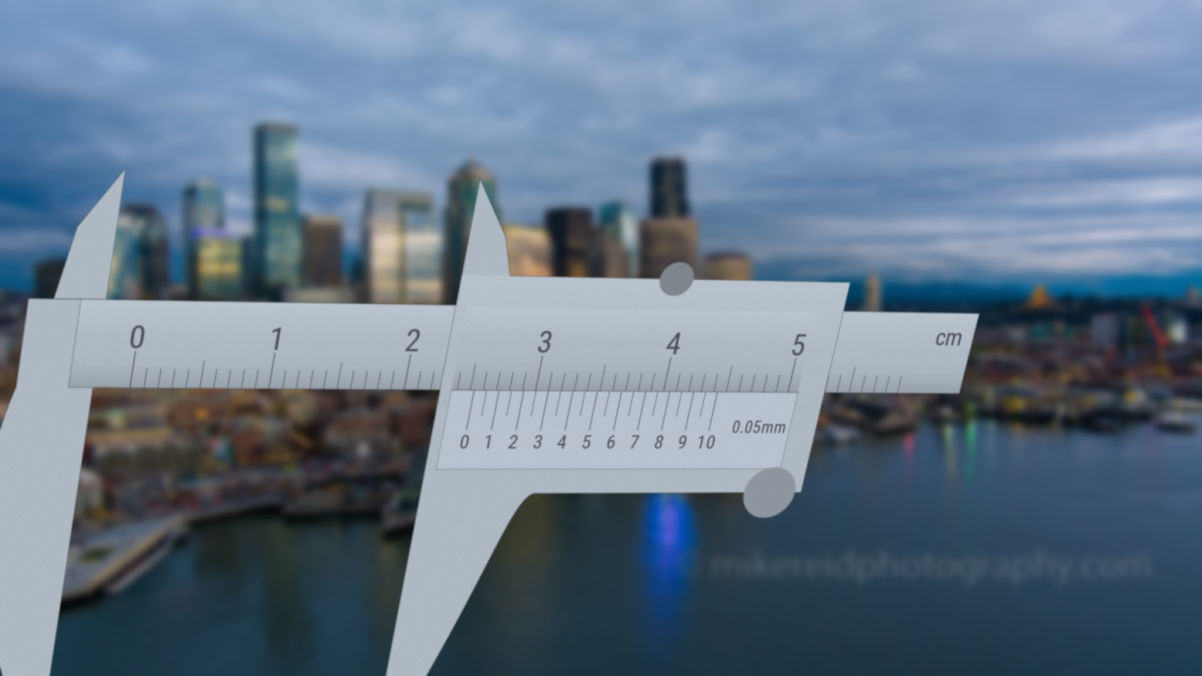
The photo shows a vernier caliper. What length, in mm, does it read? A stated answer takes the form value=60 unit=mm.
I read value=25.3 unit=mm
